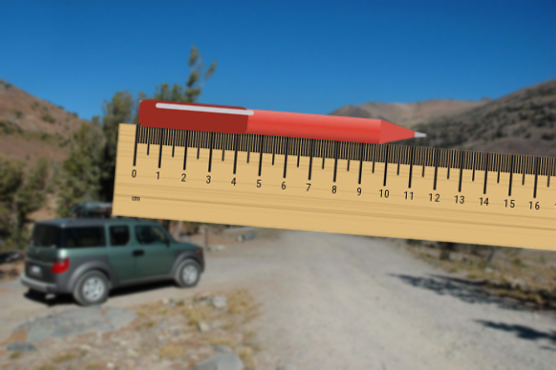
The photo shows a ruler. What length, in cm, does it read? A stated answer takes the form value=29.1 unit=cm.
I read value=11.5 unit=cm
